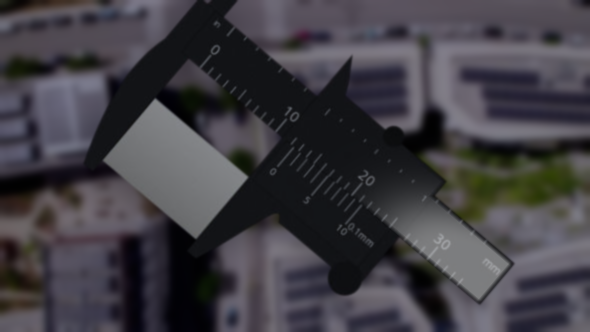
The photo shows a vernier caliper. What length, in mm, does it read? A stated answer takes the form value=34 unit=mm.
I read value=12.4 unit=mm
